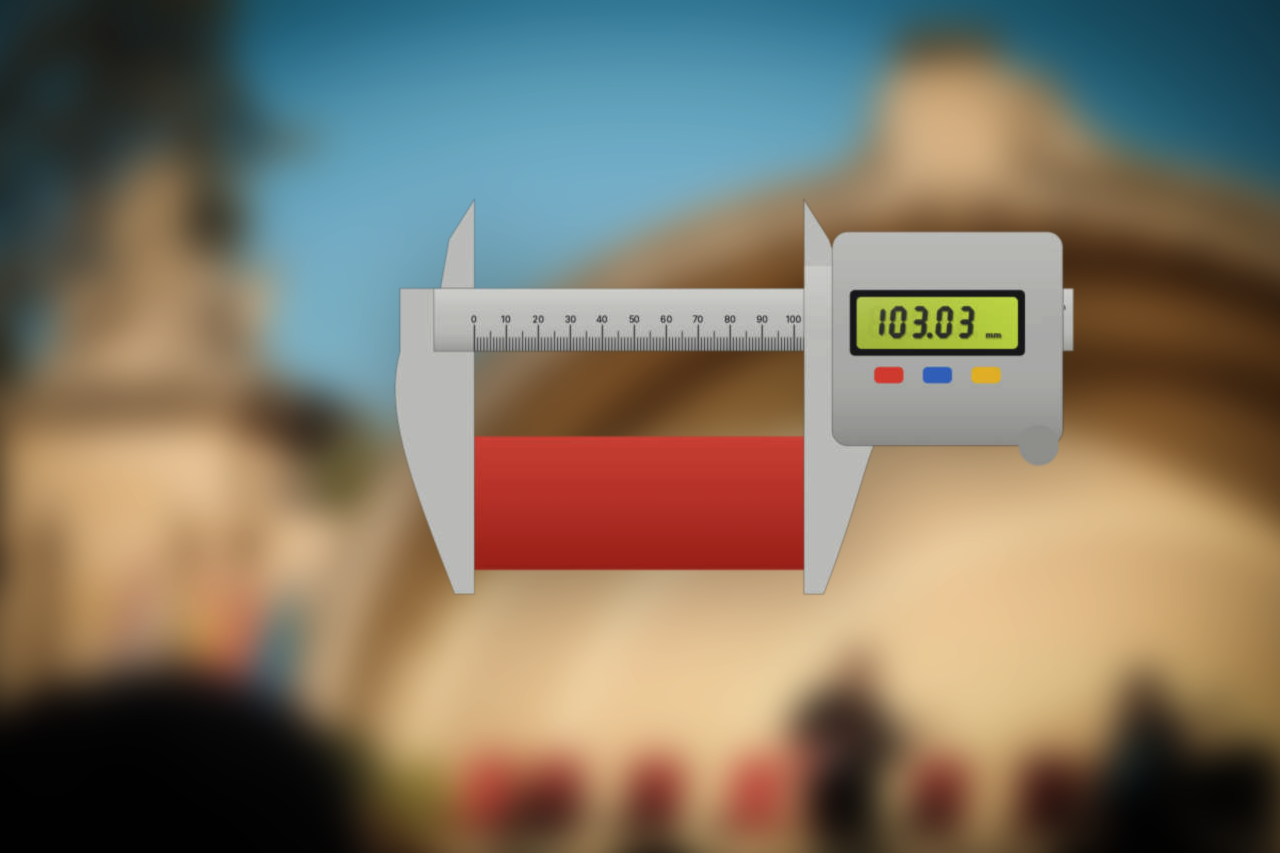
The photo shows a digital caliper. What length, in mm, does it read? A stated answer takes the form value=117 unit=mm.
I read value=103.03 unit=mm
